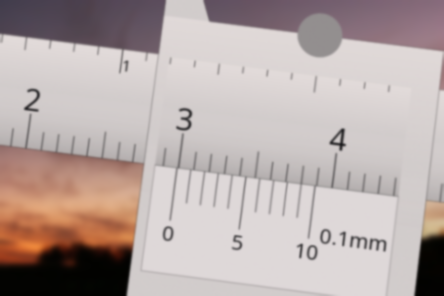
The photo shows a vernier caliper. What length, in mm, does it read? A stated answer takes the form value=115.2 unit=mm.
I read value=29.9 unit=mm
